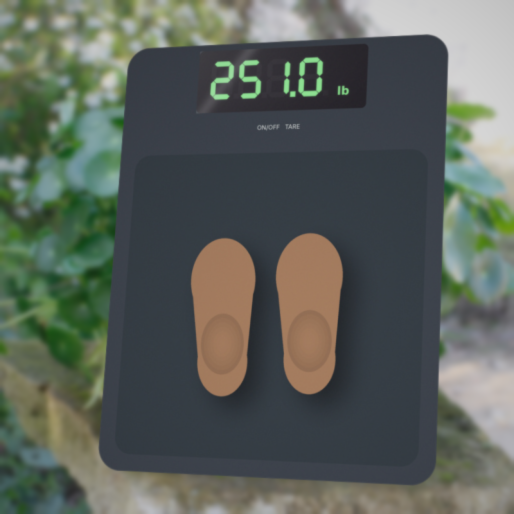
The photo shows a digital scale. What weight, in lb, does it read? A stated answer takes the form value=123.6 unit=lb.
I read value=251.0 unit=lb
